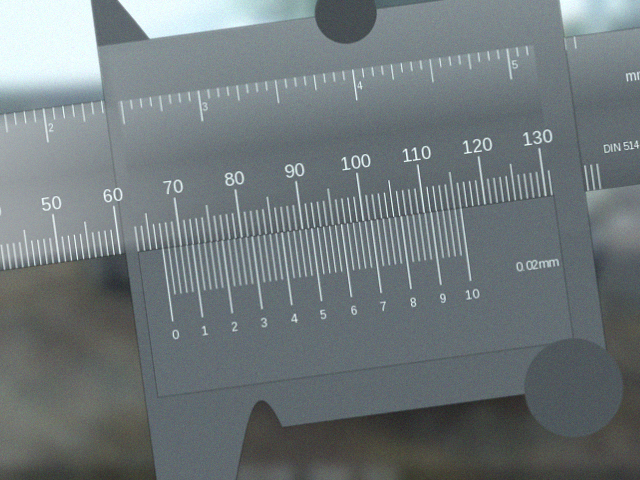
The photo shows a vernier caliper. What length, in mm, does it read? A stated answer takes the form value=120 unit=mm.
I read value=67.0 unit=mm
